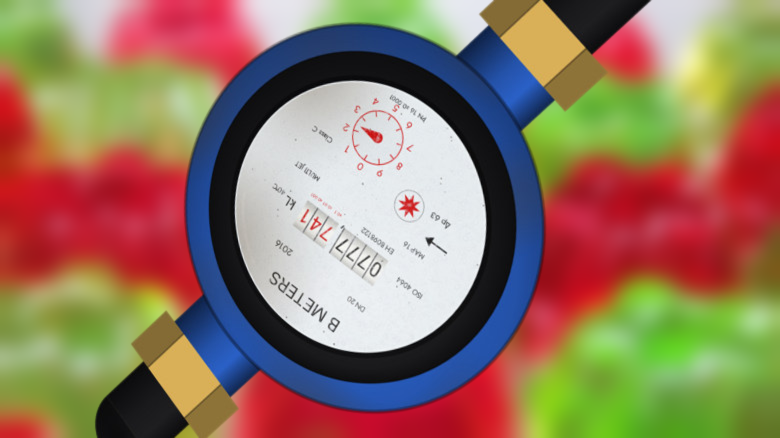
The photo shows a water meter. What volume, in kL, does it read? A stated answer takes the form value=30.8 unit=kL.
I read value=777.7412 unit=kL
